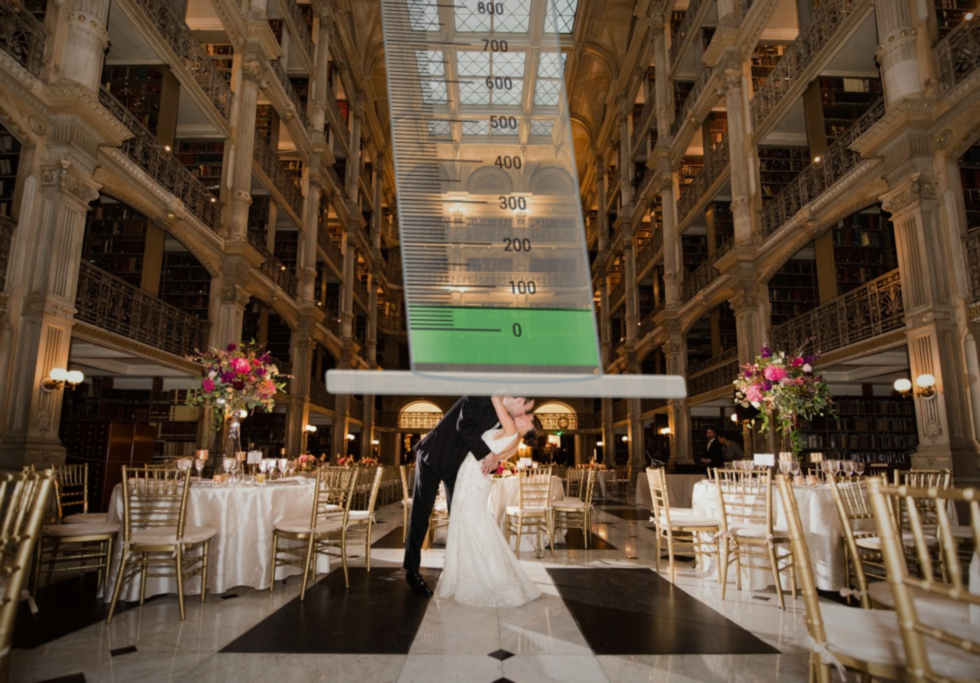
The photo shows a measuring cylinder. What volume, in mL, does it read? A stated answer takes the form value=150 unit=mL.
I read value=50 unit=mL
